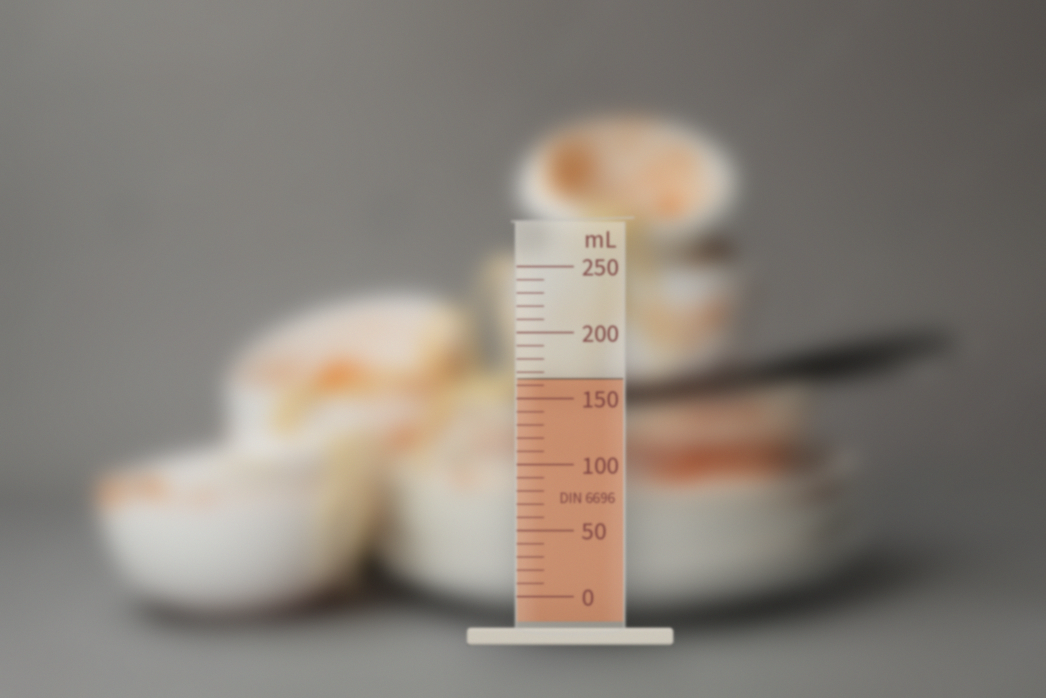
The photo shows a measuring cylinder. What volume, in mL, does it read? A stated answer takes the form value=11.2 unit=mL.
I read value=165 unit=mL
